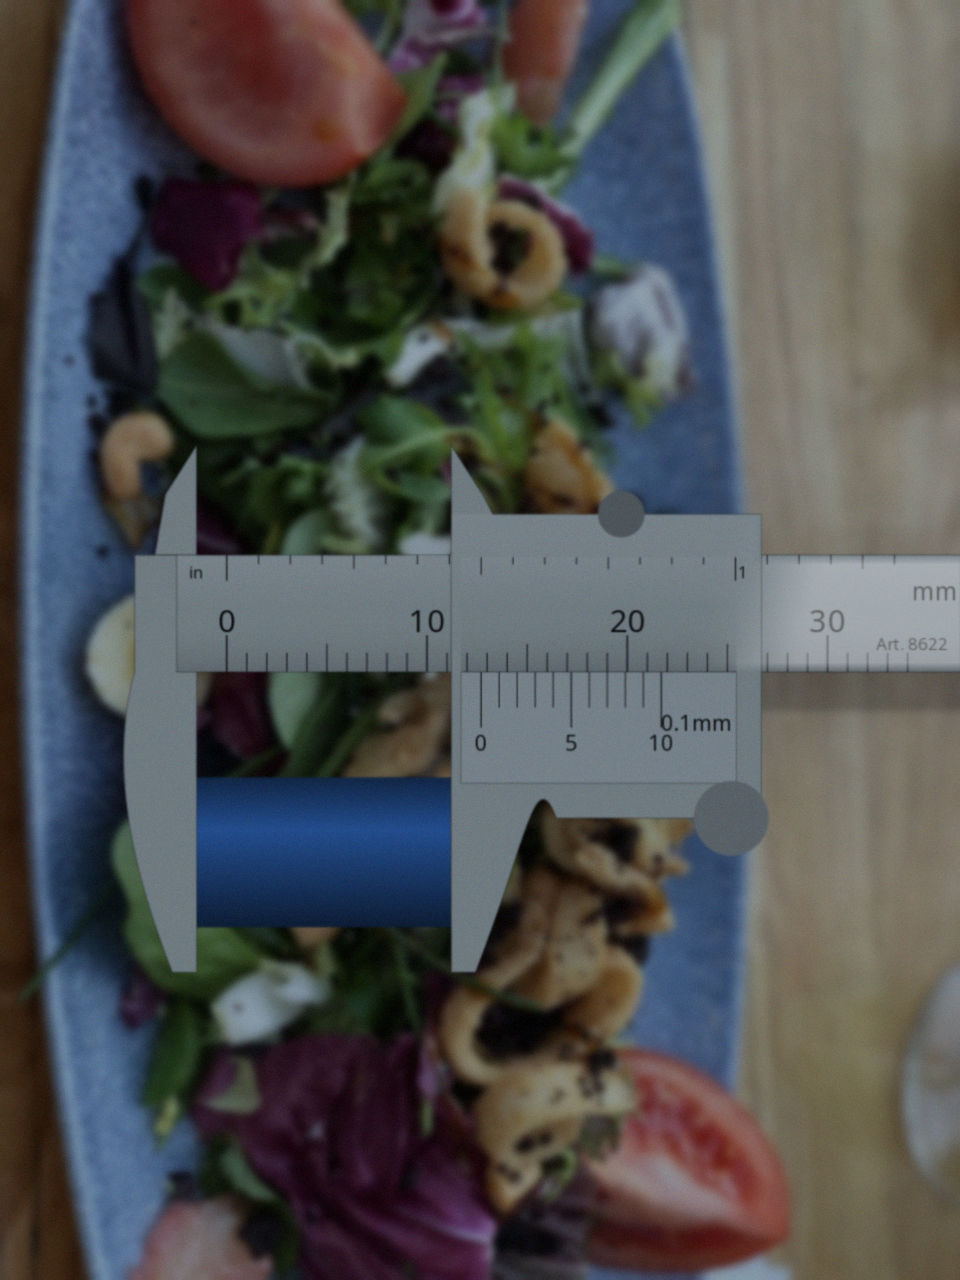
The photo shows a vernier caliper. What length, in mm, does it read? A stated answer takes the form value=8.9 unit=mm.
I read value=12.7 unit=mm
